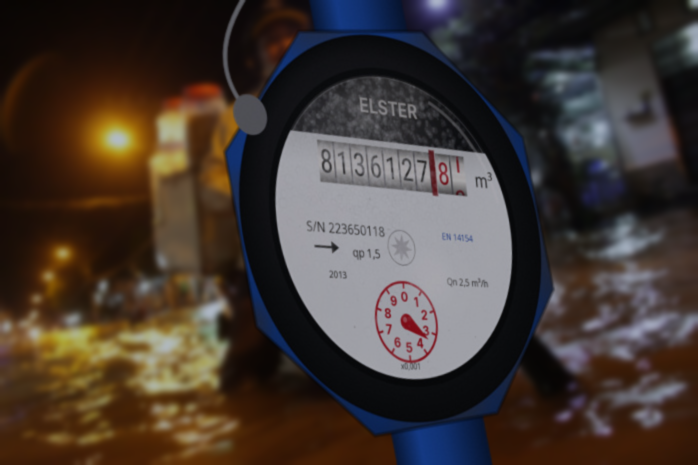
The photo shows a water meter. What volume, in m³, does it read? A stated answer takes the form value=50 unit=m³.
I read value=8136127.813 unit=m³
